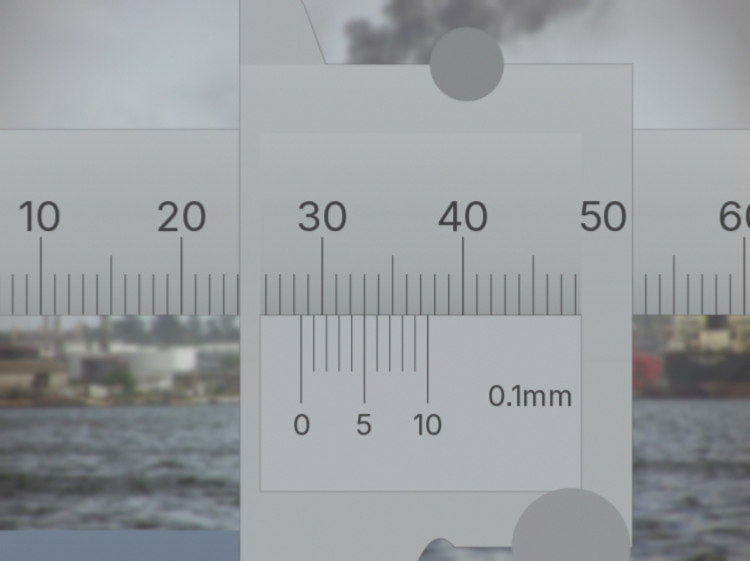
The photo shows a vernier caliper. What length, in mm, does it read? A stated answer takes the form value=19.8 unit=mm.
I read value=28.5 unit=mm
